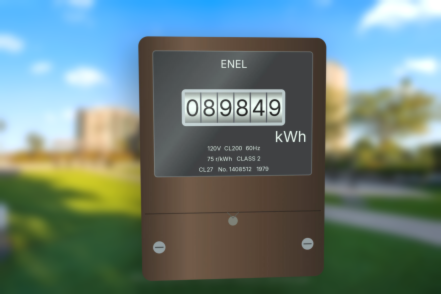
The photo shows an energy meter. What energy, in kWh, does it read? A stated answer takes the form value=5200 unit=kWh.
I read value=89849 unit=kWh
